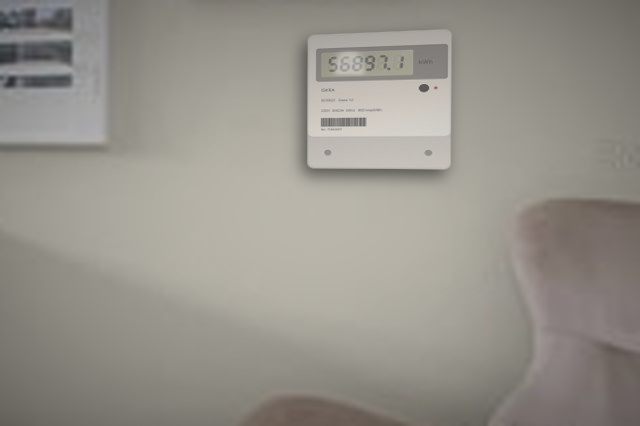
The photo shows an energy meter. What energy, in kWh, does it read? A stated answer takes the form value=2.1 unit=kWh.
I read value=56897.1 unit=kWh
